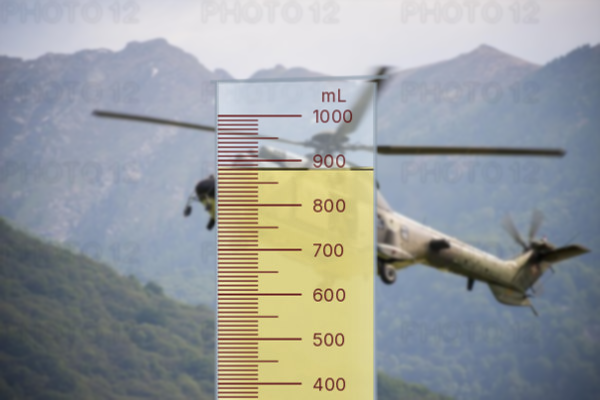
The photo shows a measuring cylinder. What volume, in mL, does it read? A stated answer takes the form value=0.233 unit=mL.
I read value=880 unit=mL
